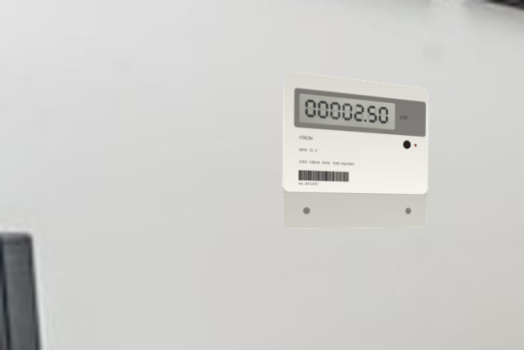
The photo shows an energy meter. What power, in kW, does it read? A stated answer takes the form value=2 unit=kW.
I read value=2.50 unit=kW
